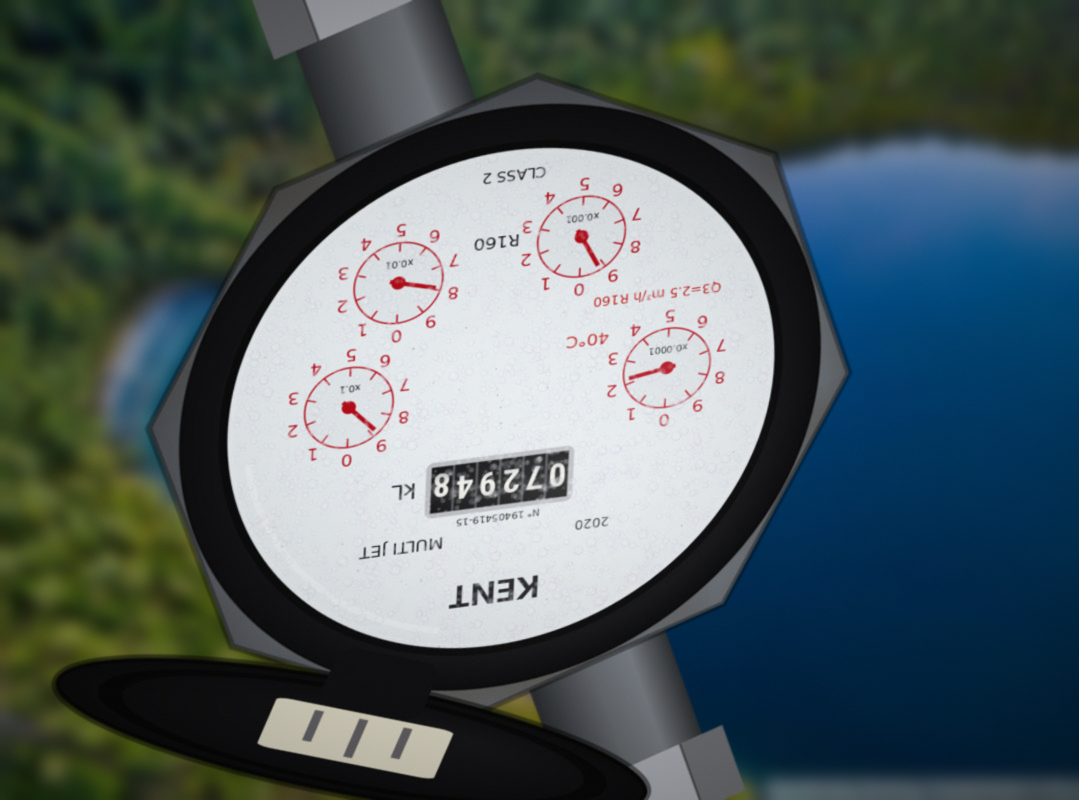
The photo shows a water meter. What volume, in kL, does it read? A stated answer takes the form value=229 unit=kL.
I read value=72947.8792 unit=kL
